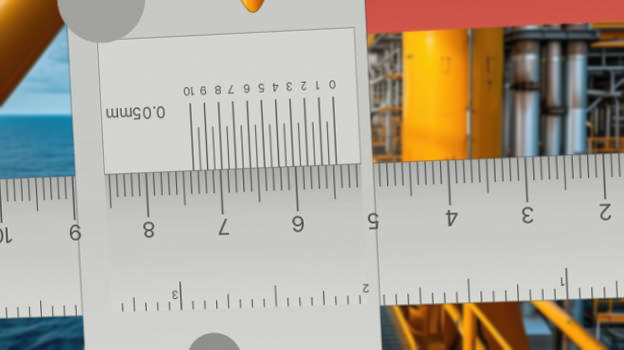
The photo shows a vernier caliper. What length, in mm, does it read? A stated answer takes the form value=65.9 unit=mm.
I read value=54.6 unit=mm
